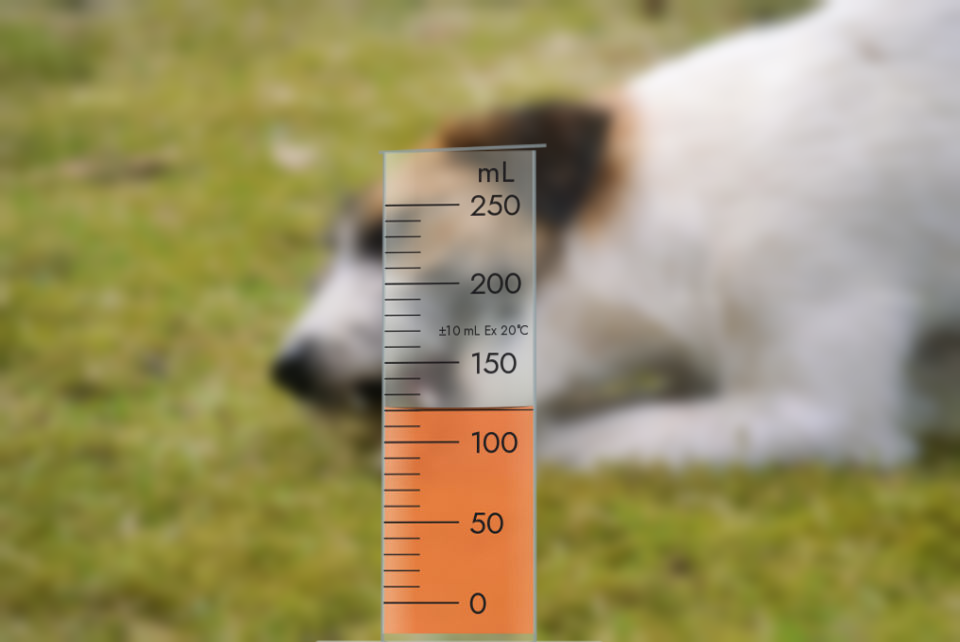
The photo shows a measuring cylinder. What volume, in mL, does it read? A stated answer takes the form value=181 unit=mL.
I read value=120 unit=mL
